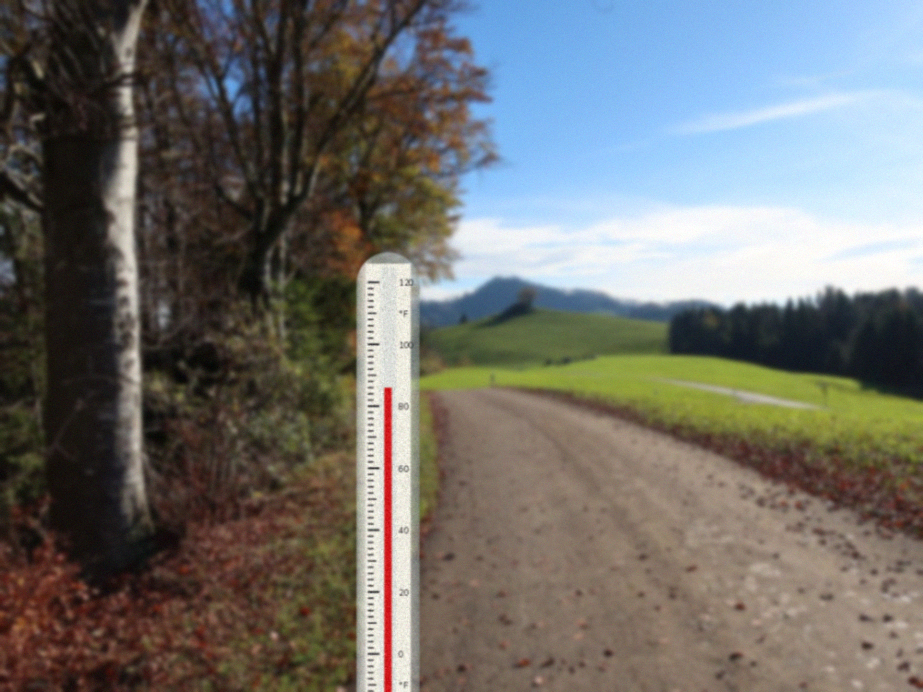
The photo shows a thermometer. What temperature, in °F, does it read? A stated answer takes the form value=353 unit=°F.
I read value=86 unit=°F
